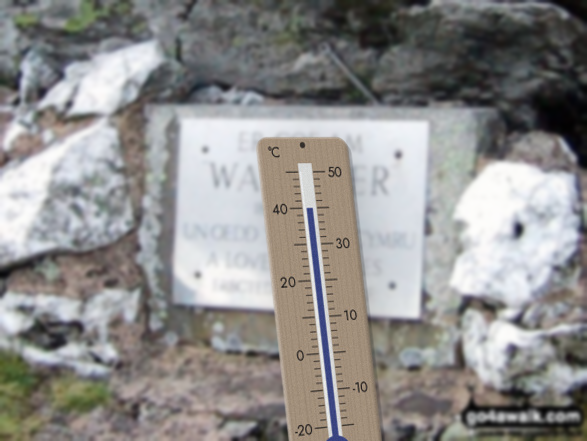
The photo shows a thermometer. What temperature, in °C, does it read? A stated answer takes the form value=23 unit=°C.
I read value=40 unit=°C
